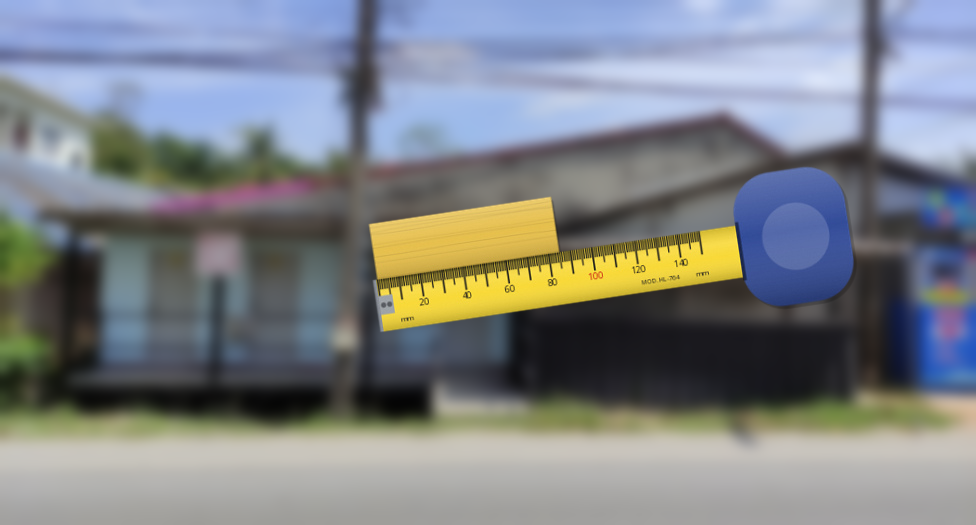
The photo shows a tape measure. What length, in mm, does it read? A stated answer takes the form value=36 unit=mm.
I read value=85 unit=mm
